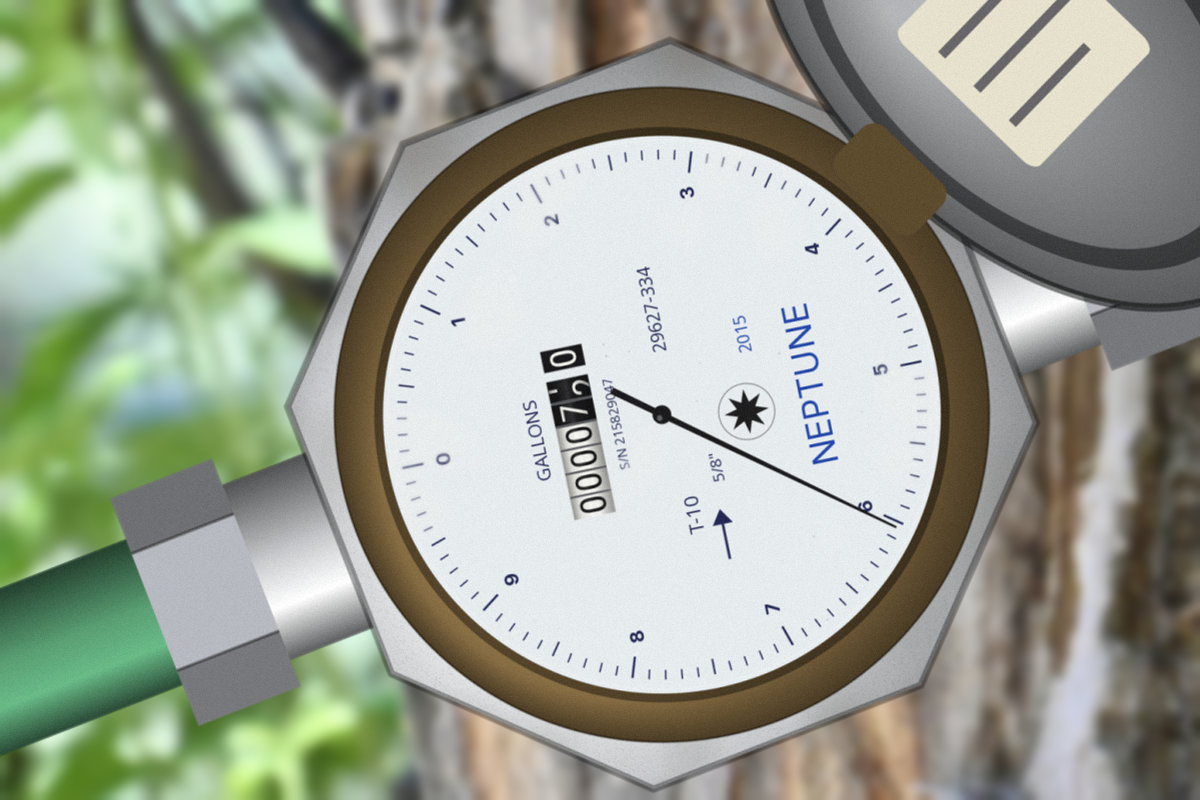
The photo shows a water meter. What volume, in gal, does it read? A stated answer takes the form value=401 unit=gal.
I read value=716.0 unit=gal
